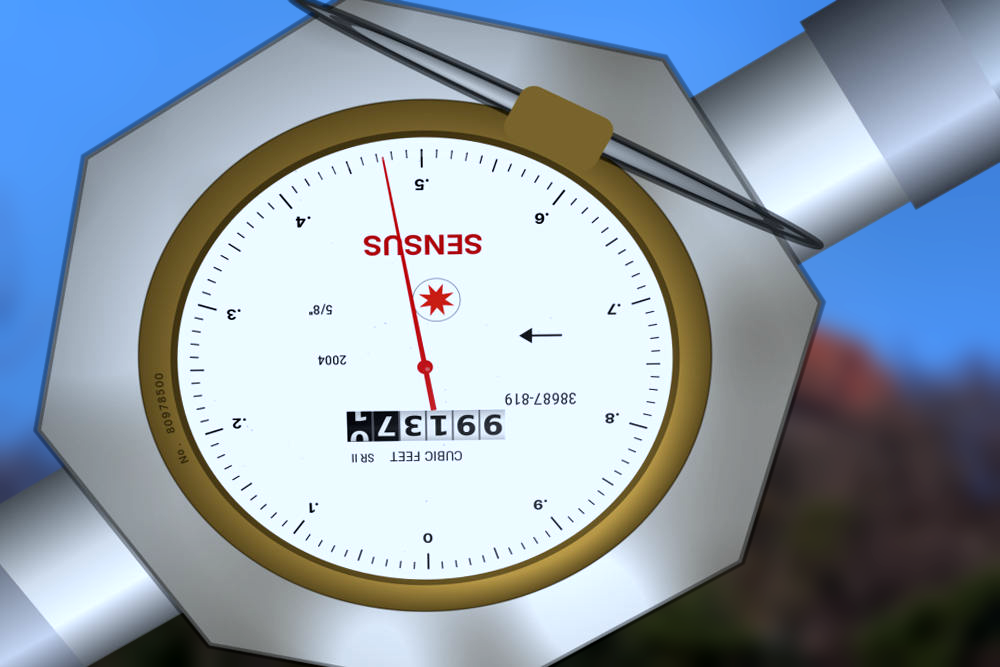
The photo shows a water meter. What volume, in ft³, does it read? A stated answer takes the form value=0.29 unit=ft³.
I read value=991370.47 unit=ft³
